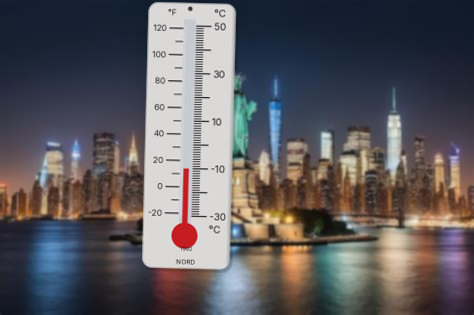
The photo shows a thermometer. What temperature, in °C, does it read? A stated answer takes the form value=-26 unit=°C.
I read value=-10 unit=°C
